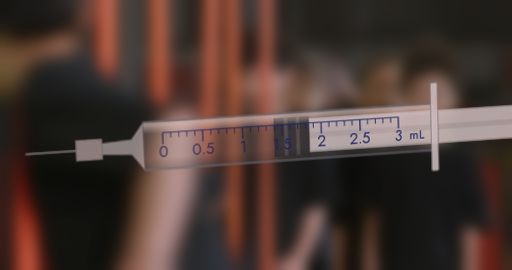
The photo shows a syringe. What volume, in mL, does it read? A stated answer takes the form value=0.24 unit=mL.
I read value=1.4 unit=mL
